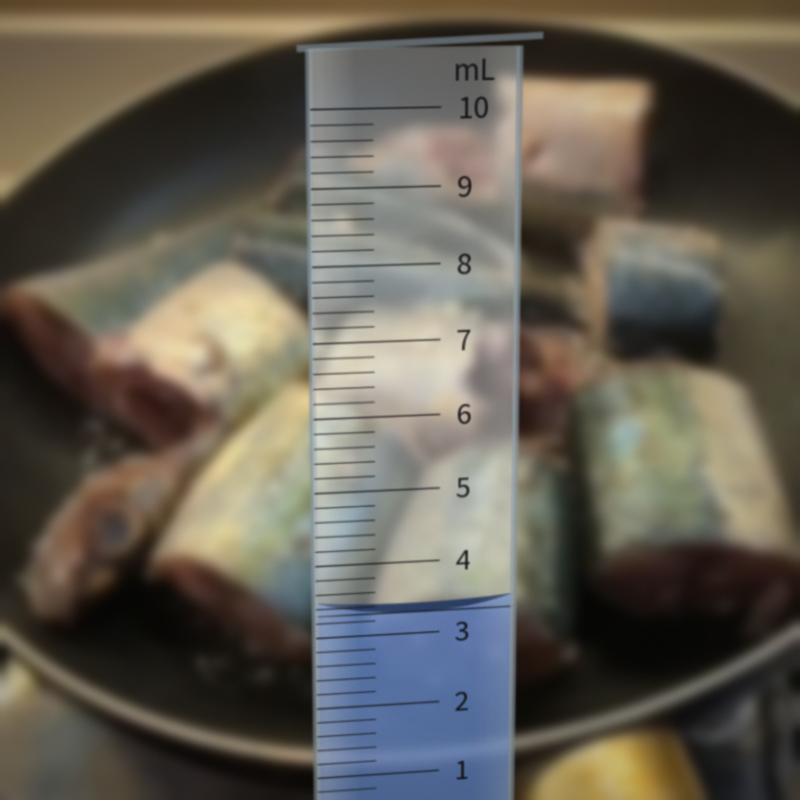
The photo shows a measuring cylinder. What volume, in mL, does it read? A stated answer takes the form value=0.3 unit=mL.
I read value=3.3 unit=mL
